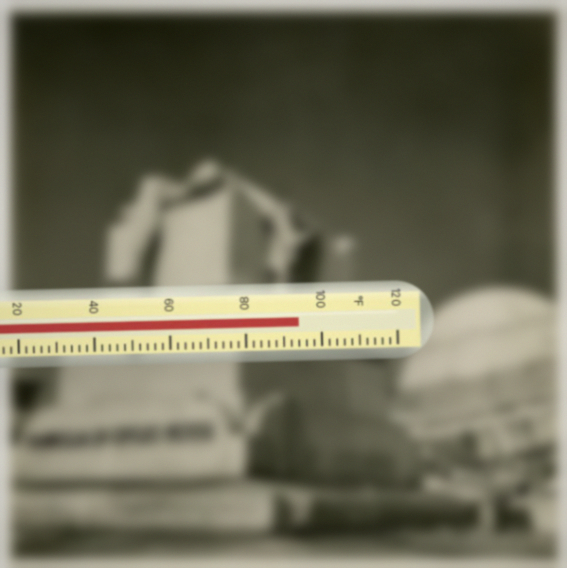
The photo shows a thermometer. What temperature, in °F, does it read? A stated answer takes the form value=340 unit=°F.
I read value=94 unit=°F
